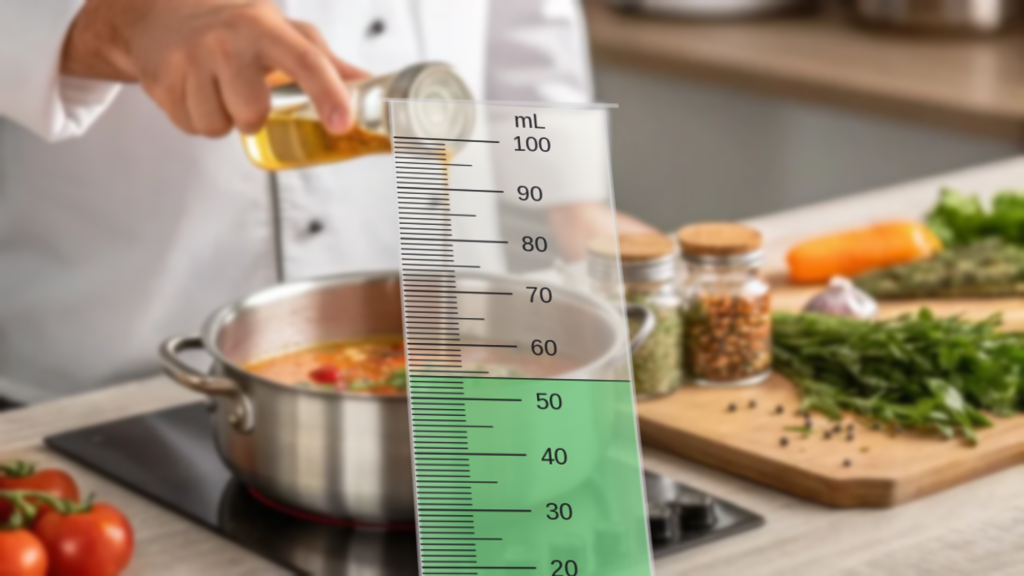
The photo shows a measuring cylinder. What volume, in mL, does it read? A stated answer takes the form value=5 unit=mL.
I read value=54 unit=mL
